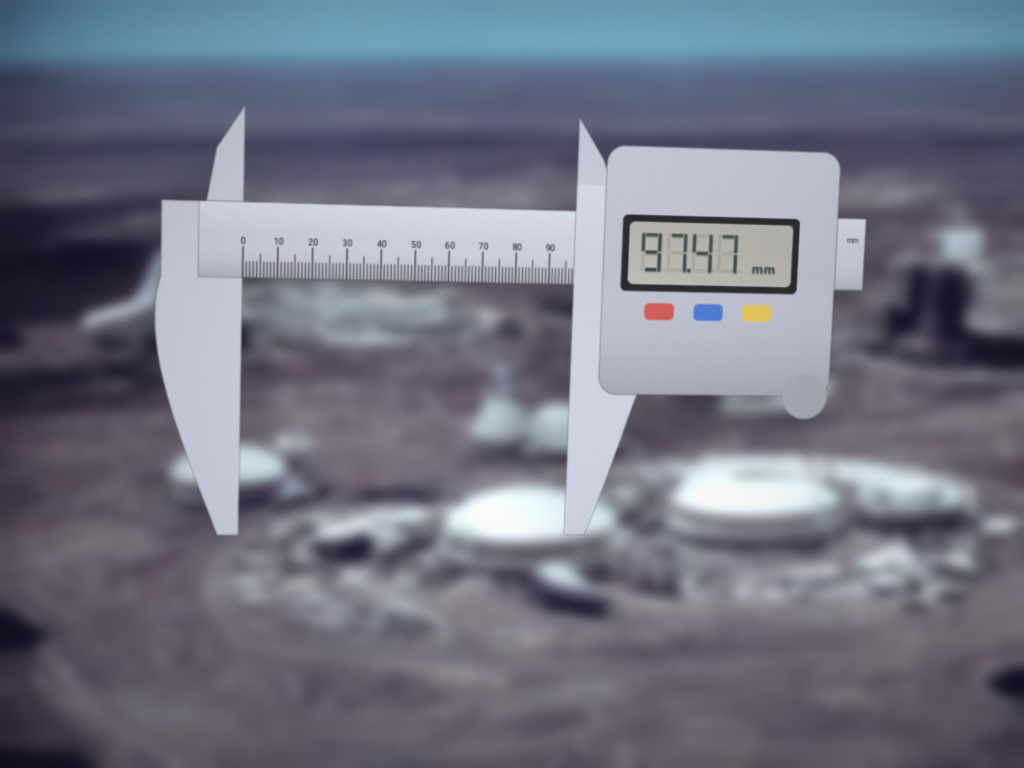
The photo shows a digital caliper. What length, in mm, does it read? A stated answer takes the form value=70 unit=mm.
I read value=97.47 unit=mm
